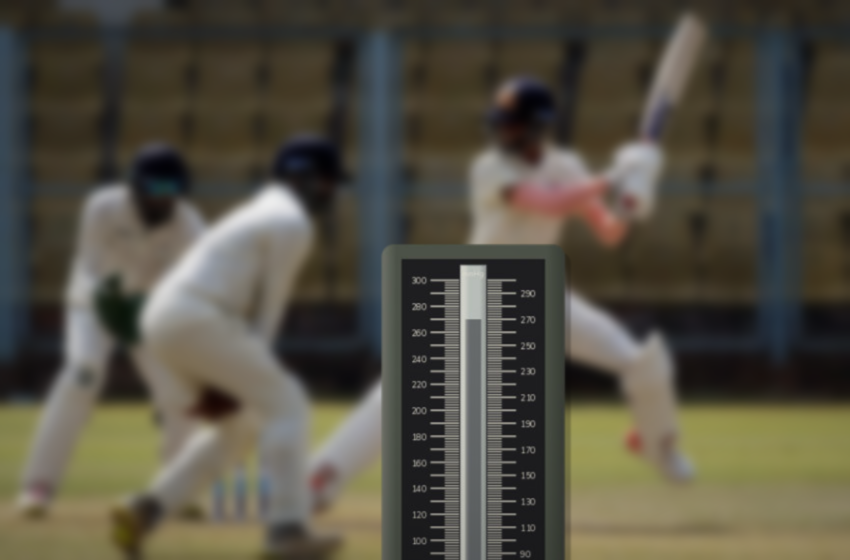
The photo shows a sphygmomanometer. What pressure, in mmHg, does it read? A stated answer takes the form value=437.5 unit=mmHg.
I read value=270 unit=mmHg
